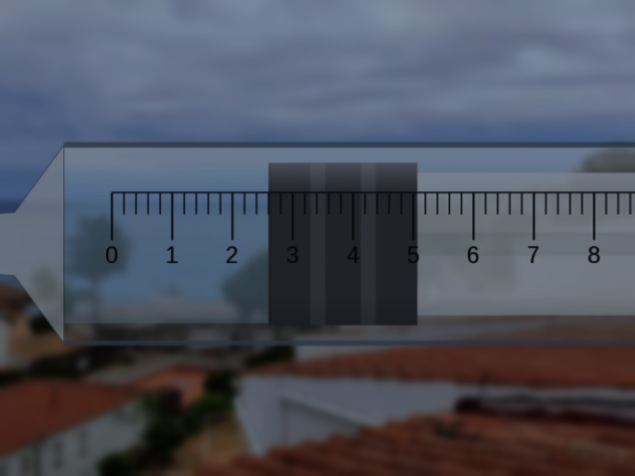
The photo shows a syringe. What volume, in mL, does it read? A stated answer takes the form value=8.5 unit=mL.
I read value=2.6 unit=mL
